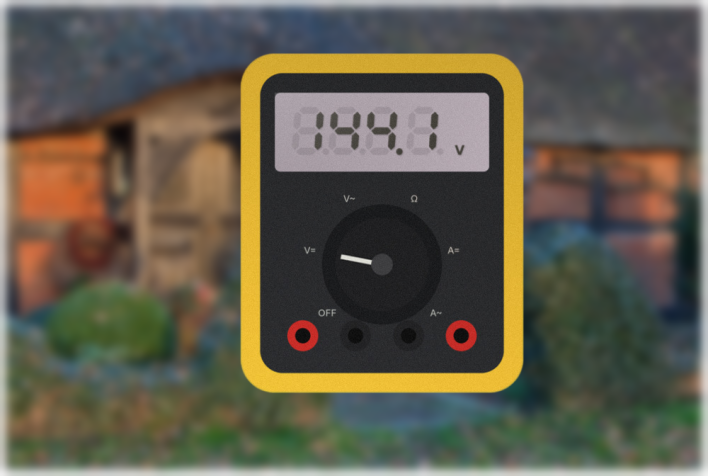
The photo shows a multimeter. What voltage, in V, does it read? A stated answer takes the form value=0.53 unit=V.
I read value=144.1 unit=V
